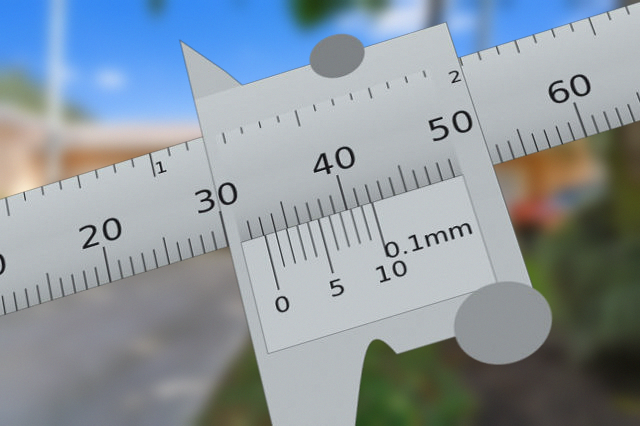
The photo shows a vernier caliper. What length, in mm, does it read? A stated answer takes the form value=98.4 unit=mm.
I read value=33.1 unit=mm
